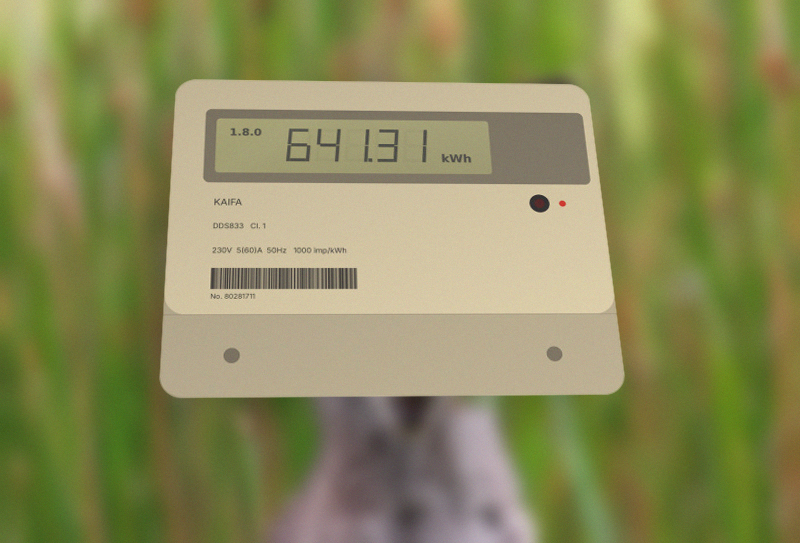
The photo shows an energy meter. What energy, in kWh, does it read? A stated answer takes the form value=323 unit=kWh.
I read value=641.31 unit=kWh
